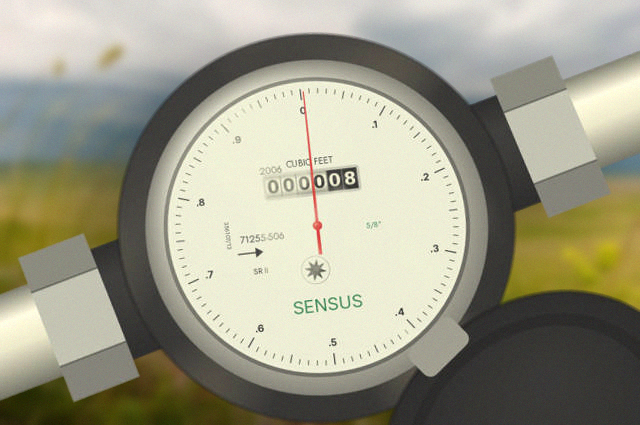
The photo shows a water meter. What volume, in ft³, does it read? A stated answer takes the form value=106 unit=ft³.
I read value=8.00 unit=ft³
